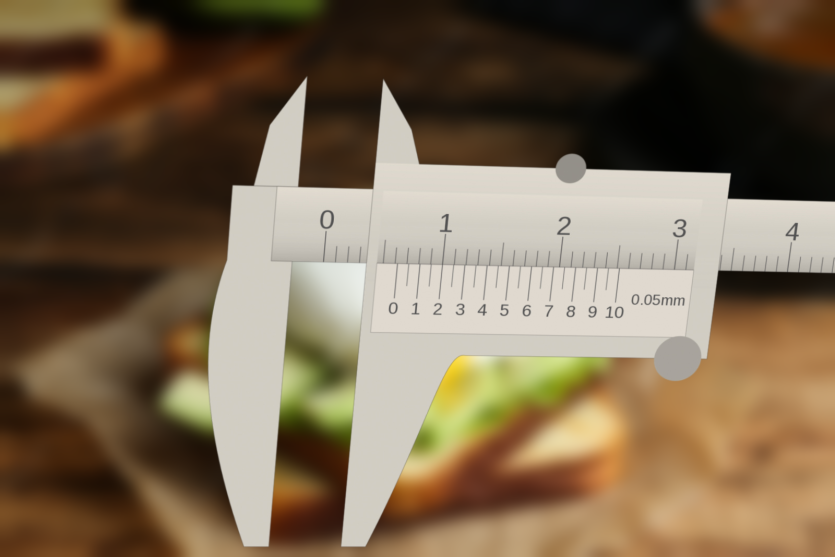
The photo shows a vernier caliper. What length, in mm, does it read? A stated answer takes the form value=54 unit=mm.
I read value=6.2 unit=mm
